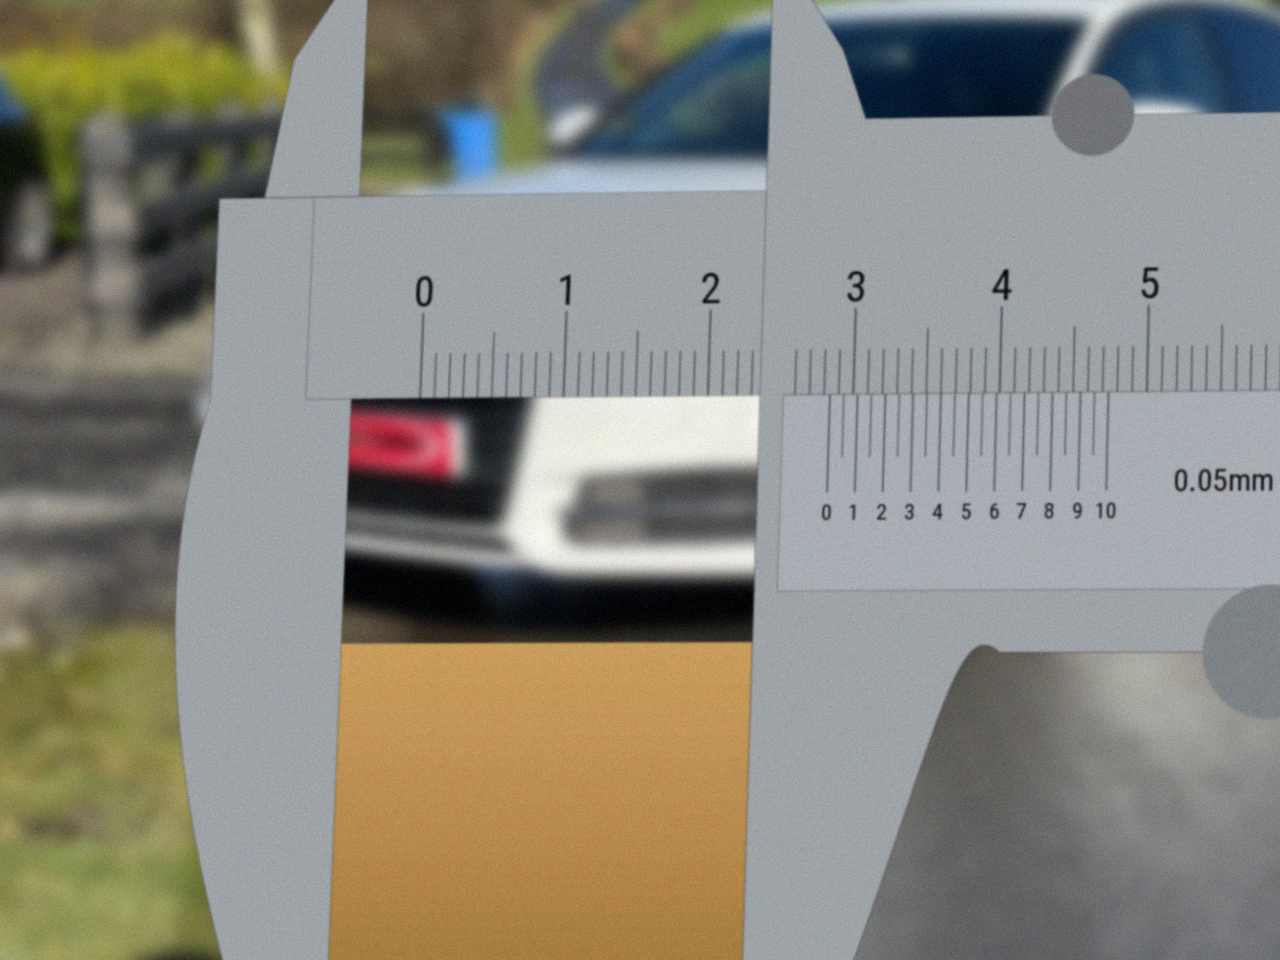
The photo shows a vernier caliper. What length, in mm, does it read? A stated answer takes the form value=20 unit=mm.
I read value=28.4 unit=mm
